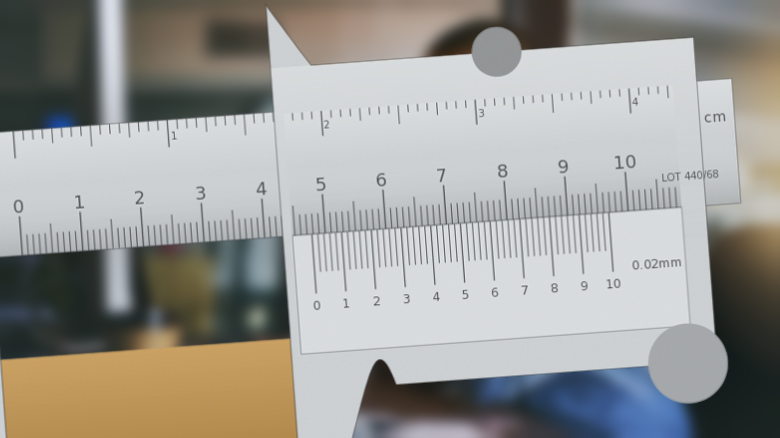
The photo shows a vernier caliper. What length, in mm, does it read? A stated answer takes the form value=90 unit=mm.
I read value=47.8 unit=mm
